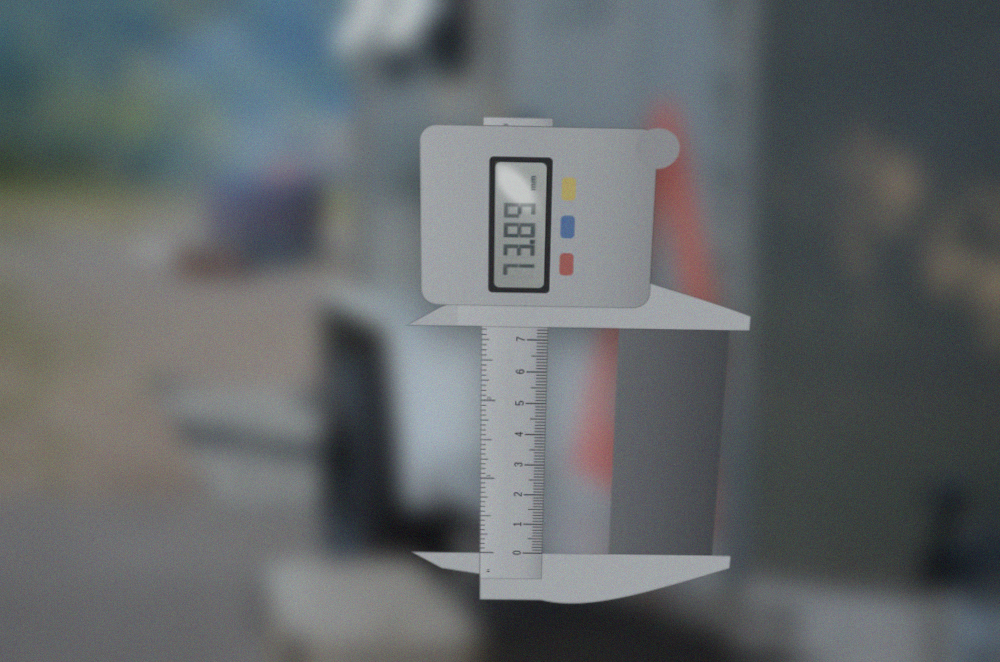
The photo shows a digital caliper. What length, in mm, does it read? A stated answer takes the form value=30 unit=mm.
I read value=73.89 unit=mm
